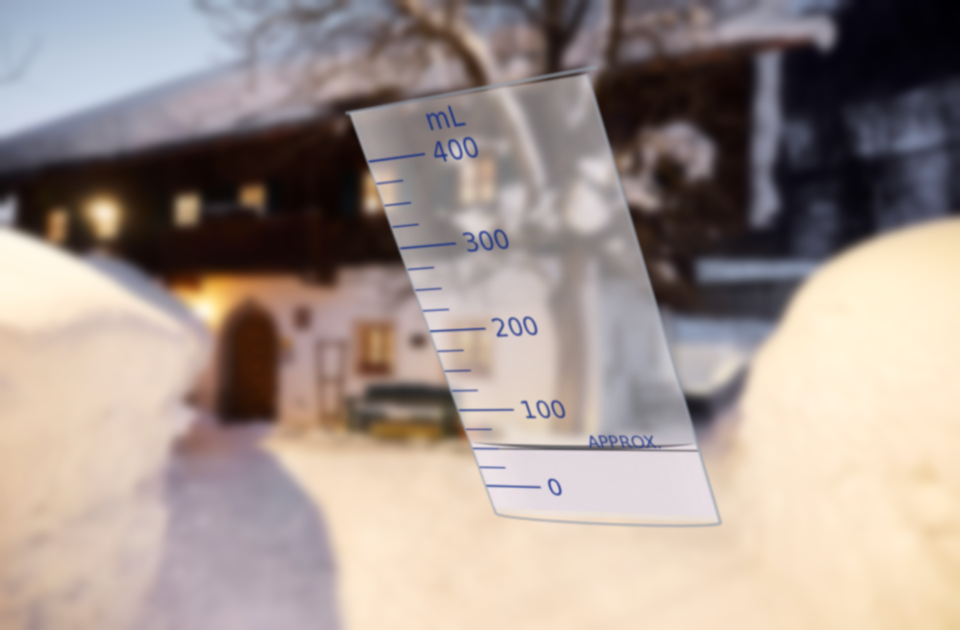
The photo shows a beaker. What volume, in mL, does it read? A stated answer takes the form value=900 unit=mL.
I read value=50 unit=mL
